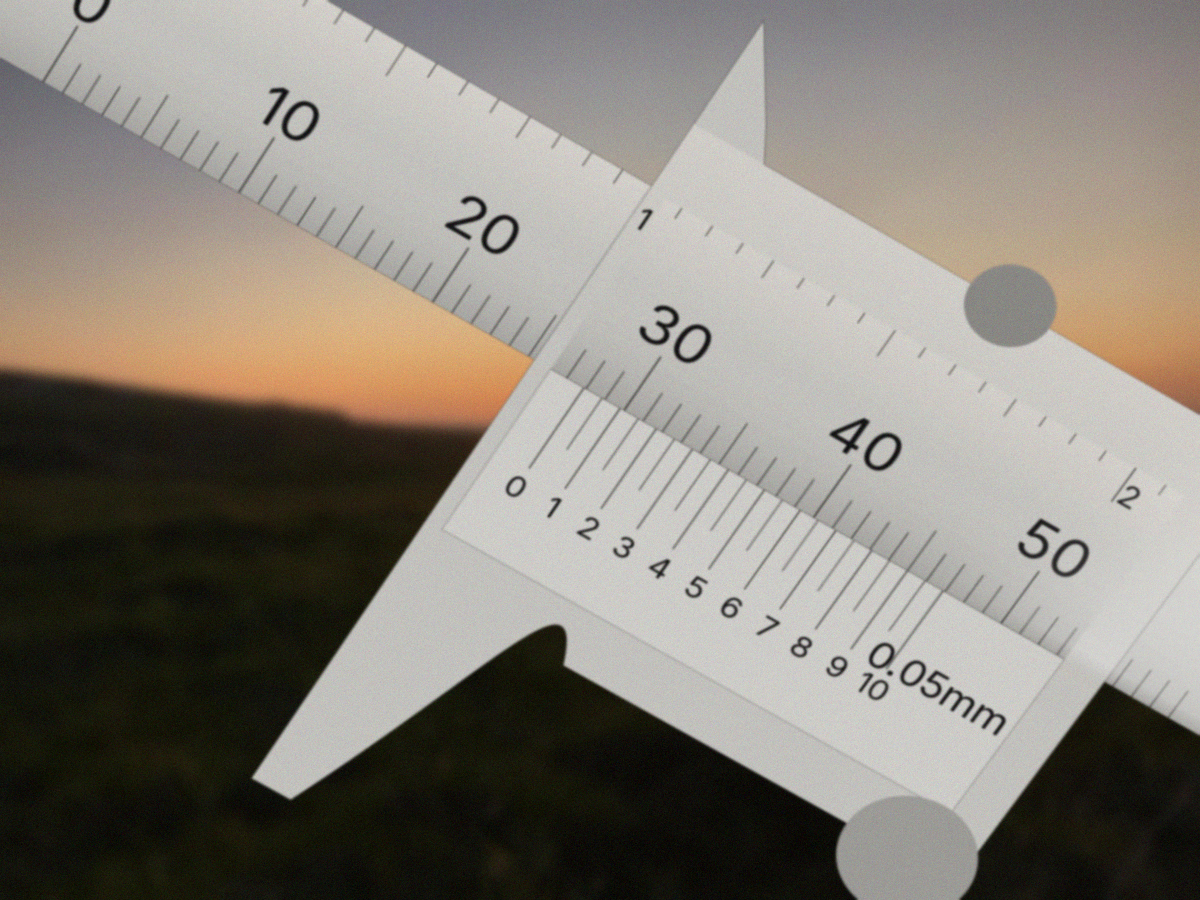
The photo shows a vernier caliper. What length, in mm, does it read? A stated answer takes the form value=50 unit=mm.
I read value=27.9 unit=mm
